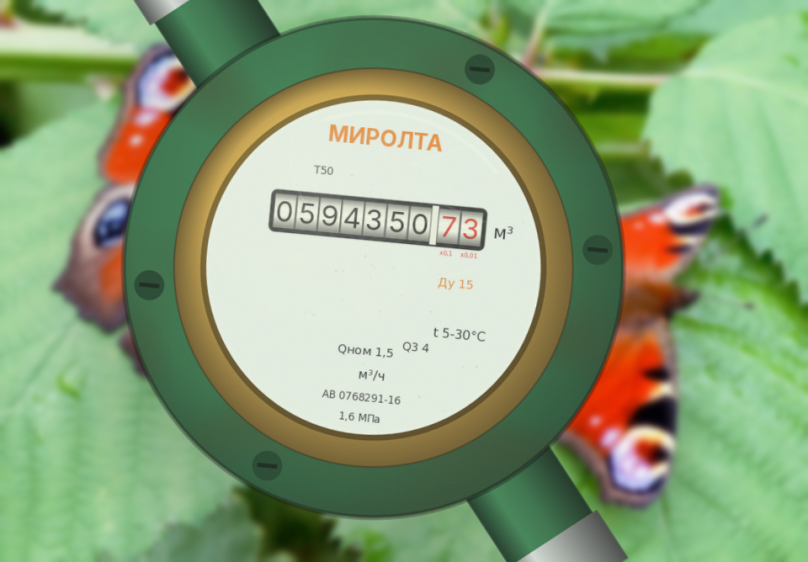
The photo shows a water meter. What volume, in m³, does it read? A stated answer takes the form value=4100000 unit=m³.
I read value=594350.73 unit=m³
